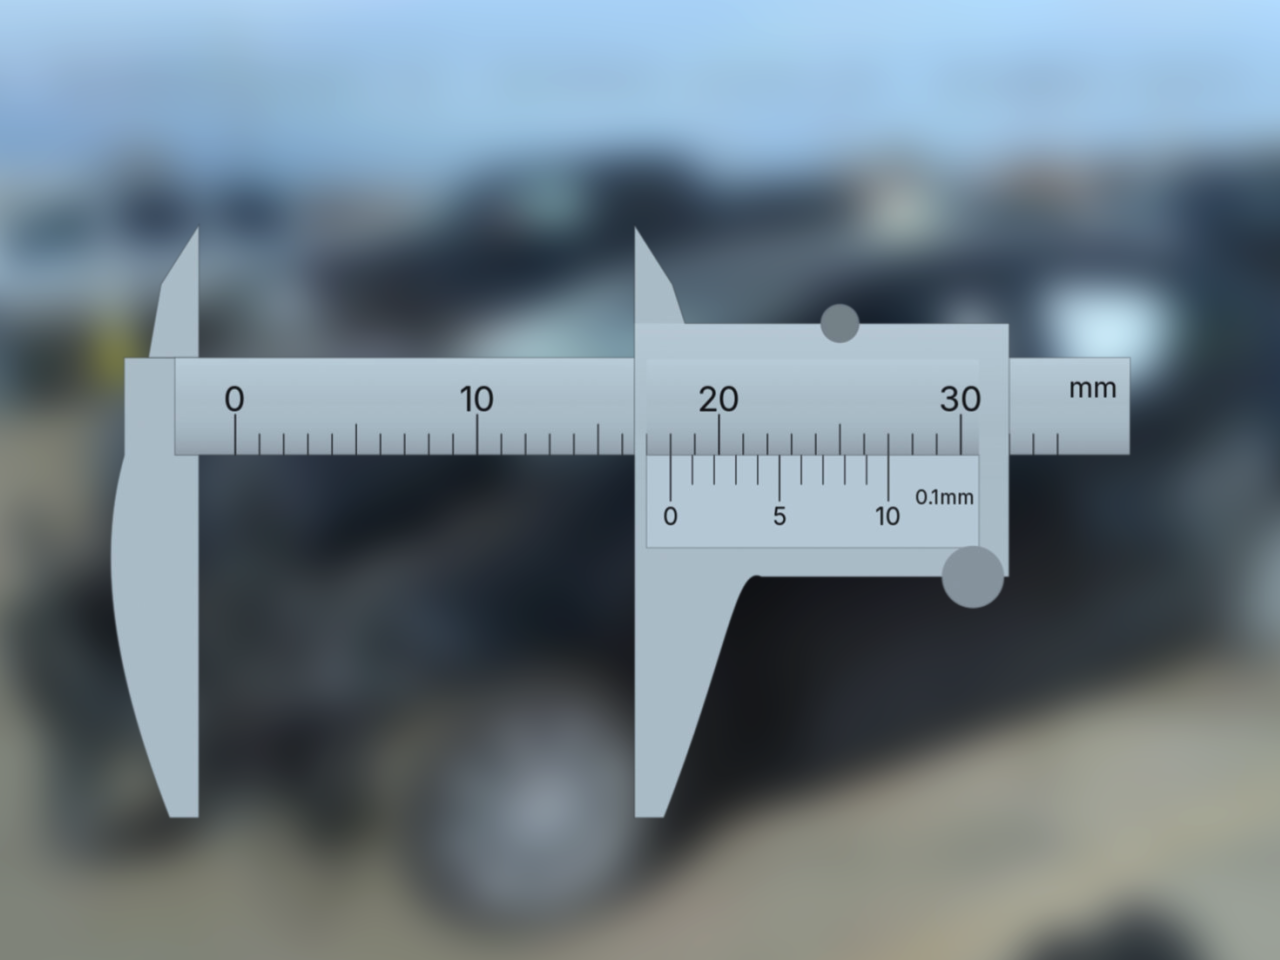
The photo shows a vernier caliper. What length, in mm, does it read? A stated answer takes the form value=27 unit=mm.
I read value=18.0 unit=mm
